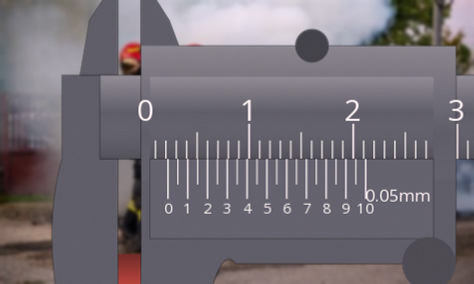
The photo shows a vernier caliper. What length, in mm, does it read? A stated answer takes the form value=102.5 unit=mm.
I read value=2.2 unit=mm
